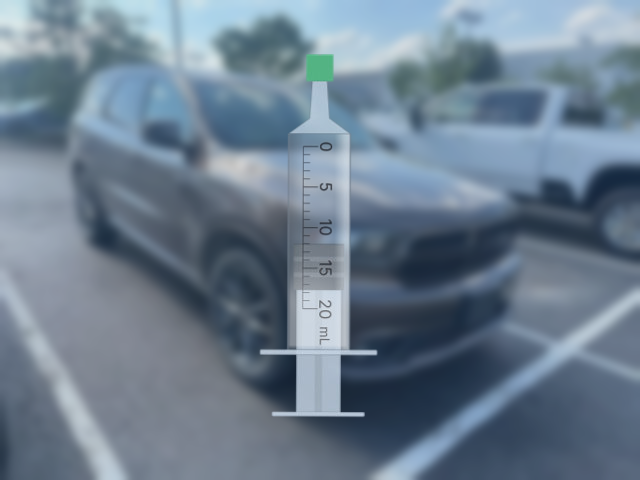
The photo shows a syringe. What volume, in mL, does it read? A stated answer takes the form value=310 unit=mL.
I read value=12 unit=mL
